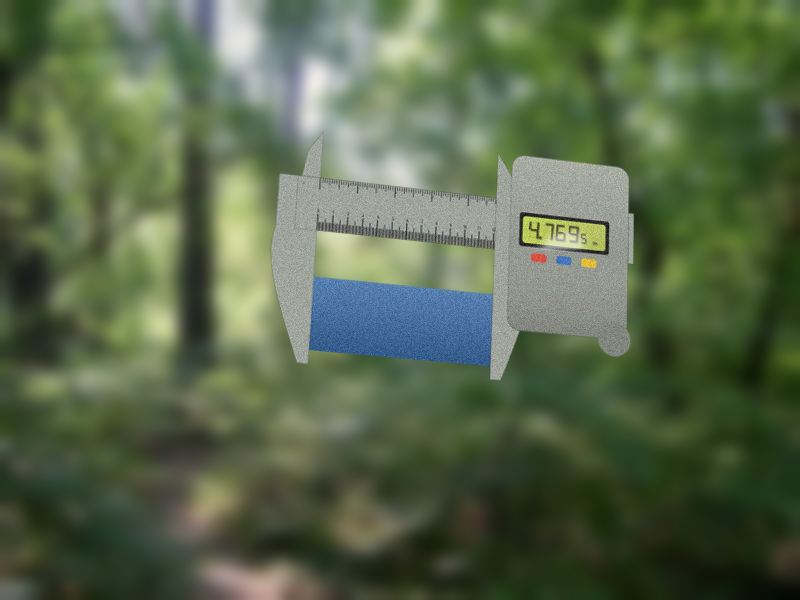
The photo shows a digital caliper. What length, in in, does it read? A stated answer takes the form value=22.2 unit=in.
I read value=4.7695 unit=in
